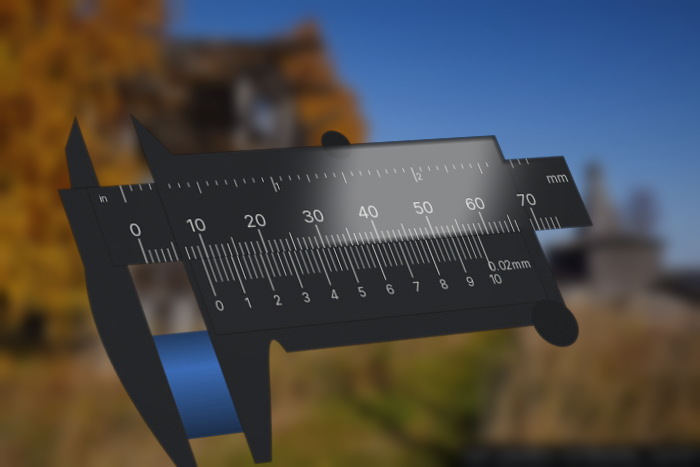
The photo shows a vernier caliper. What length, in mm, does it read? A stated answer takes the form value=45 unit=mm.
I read value=9.0 unit=mm
